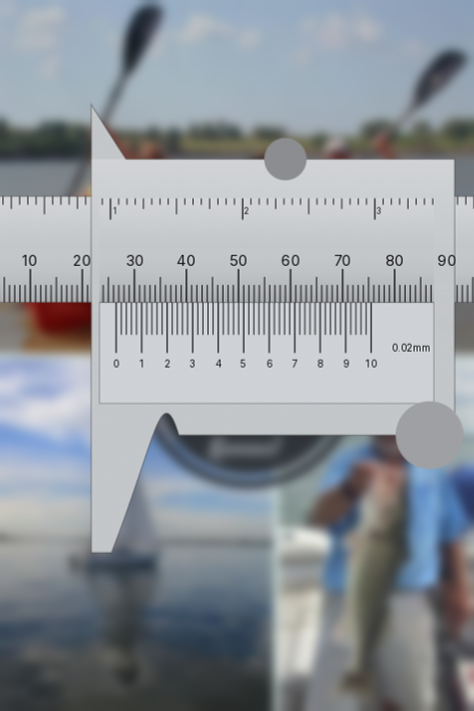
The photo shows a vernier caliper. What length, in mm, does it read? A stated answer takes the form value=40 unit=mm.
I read value=26.5 unit=mm
